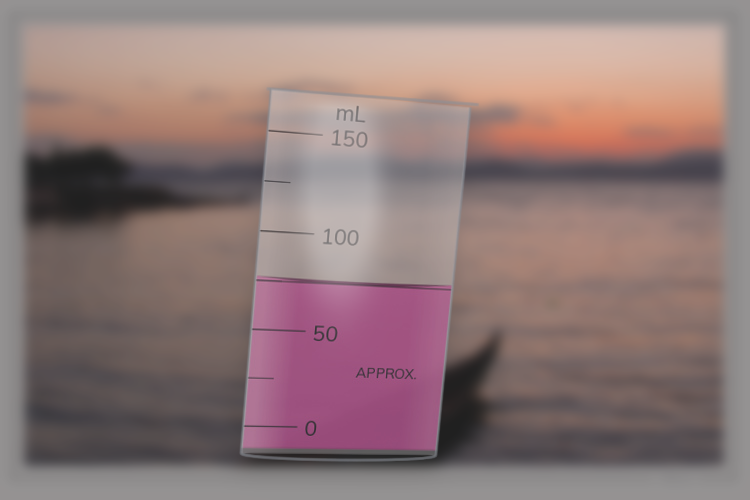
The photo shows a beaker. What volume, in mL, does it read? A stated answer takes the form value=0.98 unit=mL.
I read value=75 unit=mL
